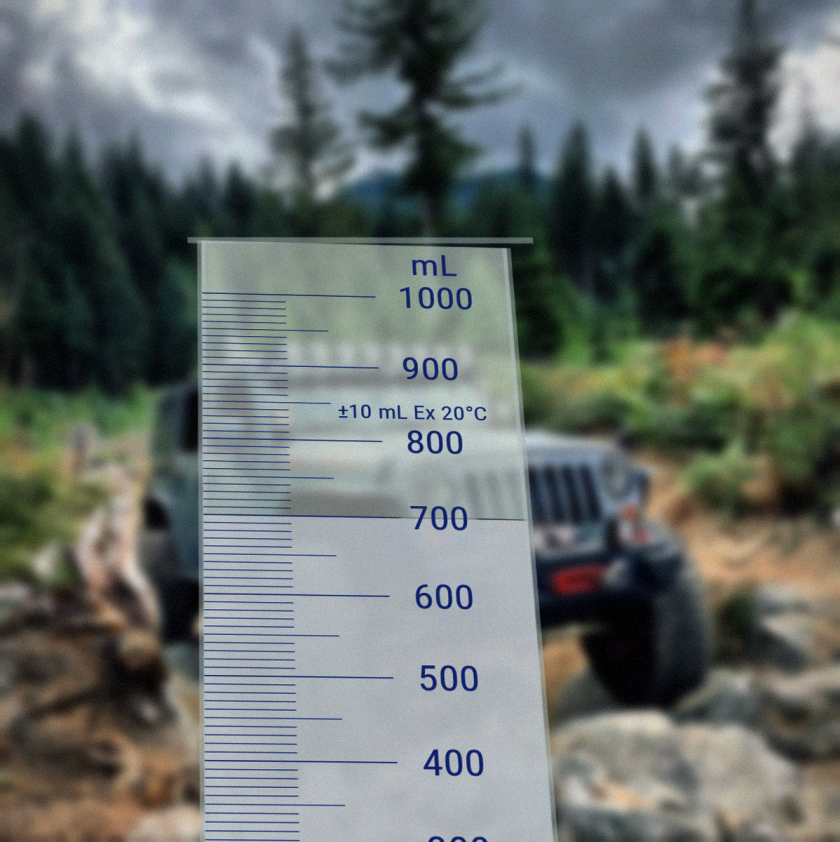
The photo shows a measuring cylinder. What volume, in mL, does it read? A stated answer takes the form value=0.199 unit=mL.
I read value=700 unit=mL
